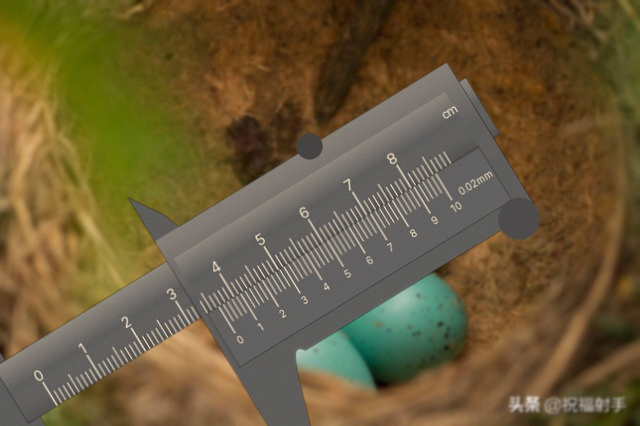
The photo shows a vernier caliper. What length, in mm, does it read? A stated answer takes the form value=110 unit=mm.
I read value=36.5 unit=mm
